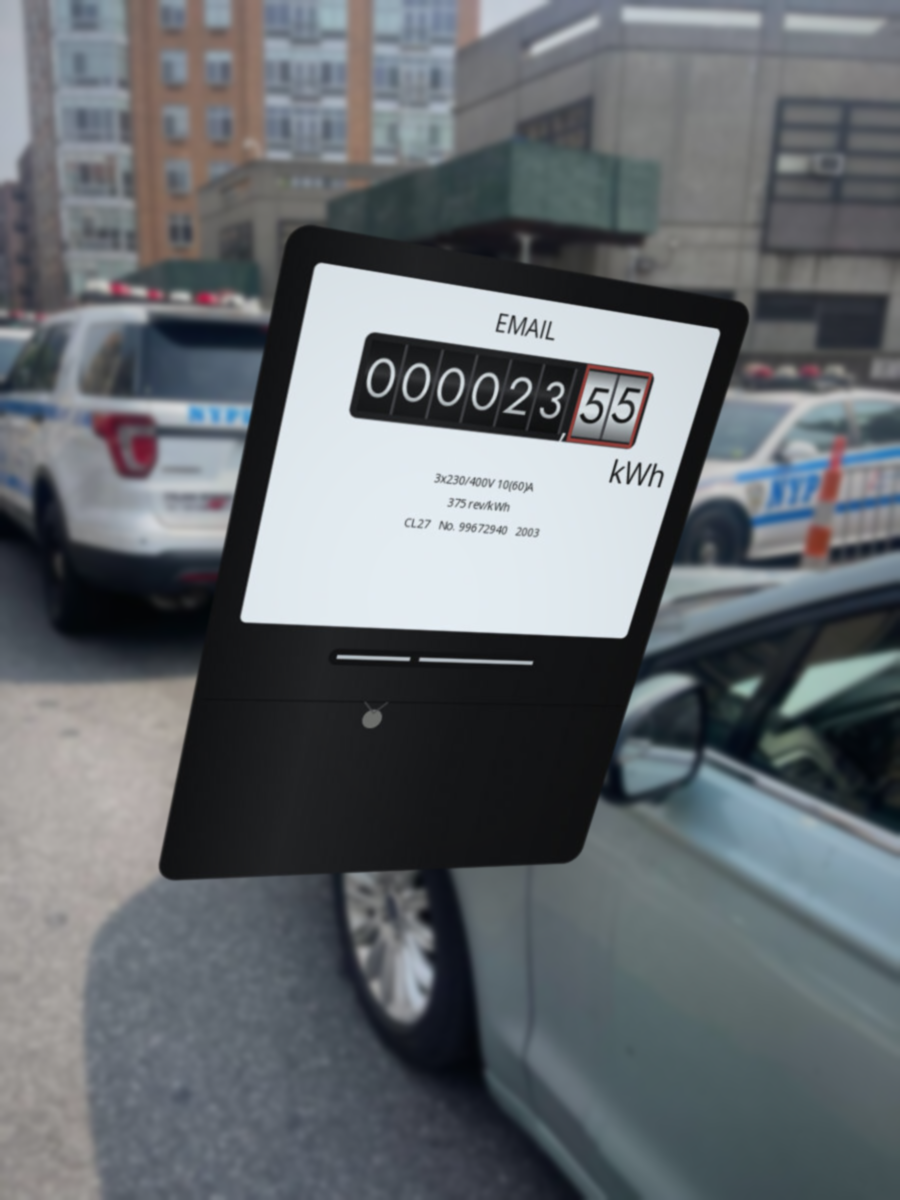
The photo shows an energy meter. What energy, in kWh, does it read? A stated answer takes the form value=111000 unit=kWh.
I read value=23.55 unit=kWh
